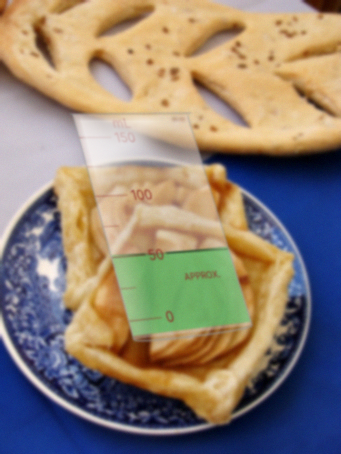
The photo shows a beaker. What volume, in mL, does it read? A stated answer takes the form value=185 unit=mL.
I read value=50 unit=mL
